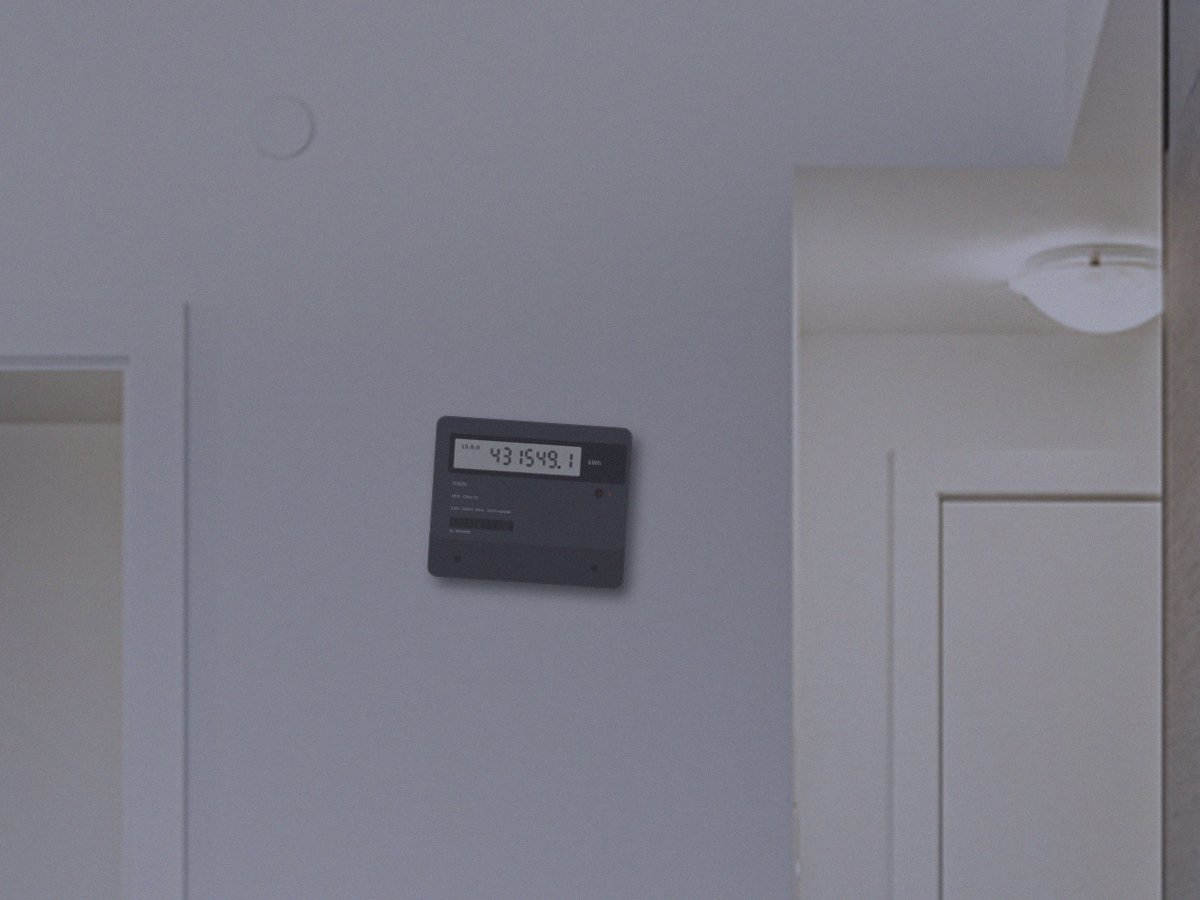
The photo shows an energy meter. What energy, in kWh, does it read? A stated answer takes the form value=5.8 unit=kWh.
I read value=431549.1 unit=kWh
